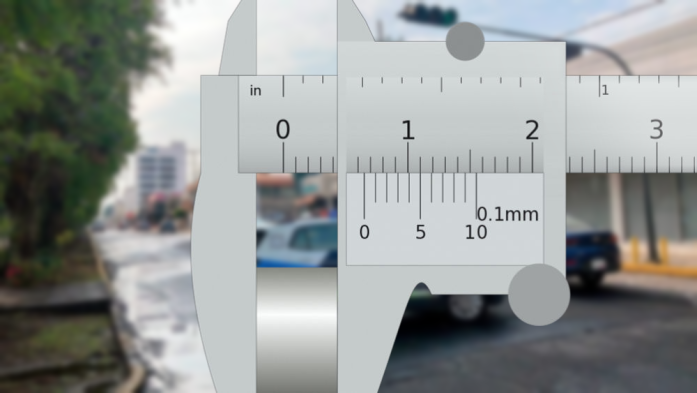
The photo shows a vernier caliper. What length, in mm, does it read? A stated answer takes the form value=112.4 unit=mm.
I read value=6.5 unit=mm
